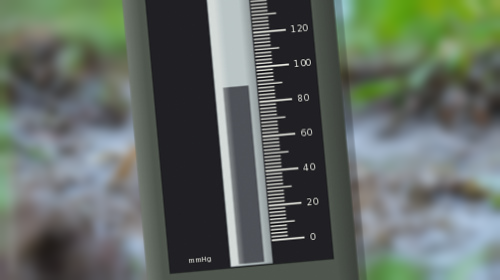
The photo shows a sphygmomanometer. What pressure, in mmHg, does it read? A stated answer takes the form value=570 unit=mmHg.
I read value=90 unit=mmHg
